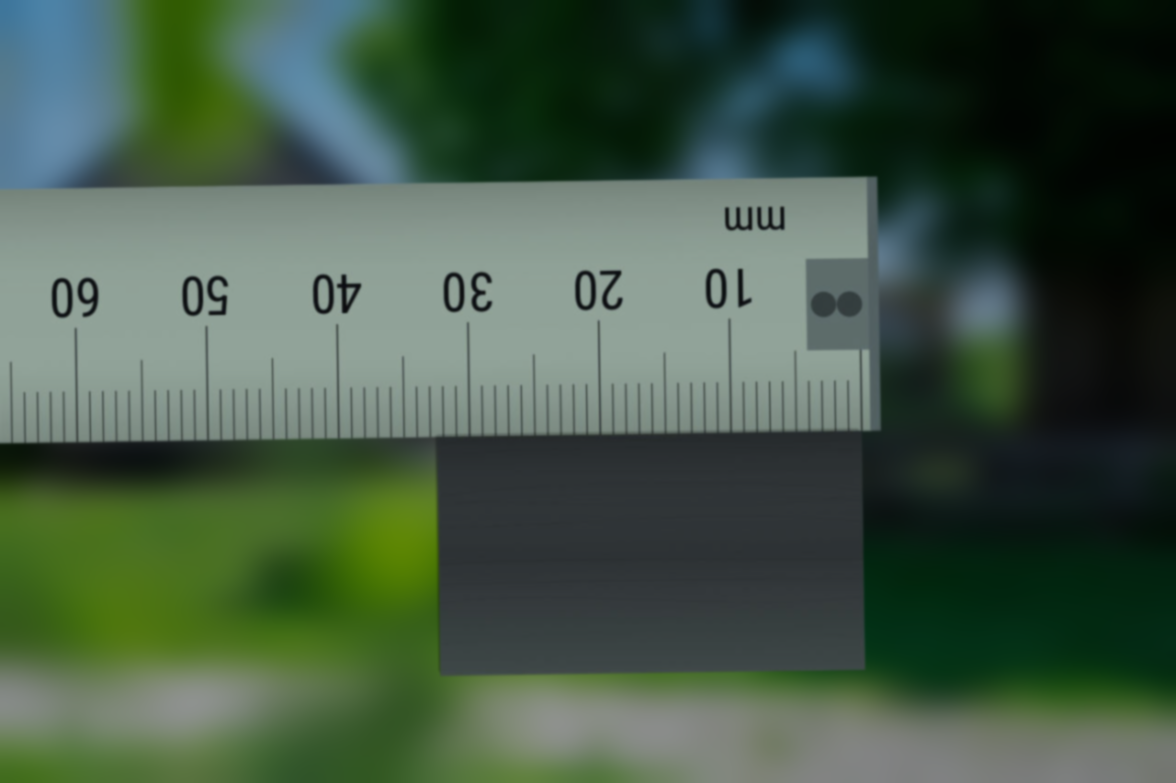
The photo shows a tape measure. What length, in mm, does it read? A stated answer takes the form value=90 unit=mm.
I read value=32.5 unit=mm
